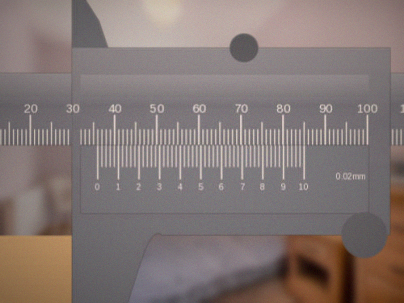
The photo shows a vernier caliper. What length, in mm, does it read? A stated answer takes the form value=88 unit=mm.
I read value=36.0 unit=mm
